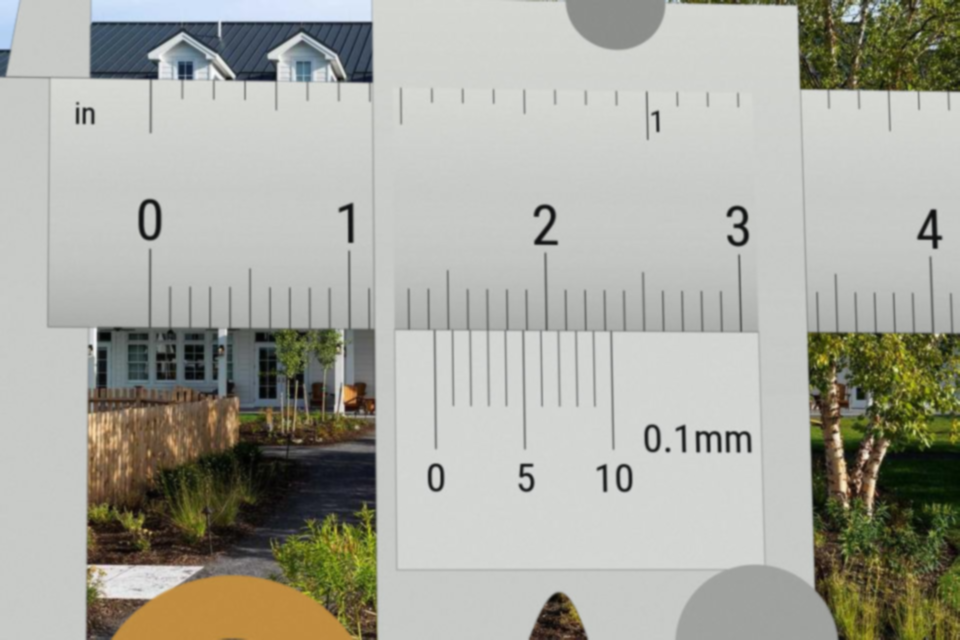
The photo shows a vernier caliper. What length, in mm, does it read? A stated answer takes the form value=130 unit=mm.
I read value=14.3 unit=mm
